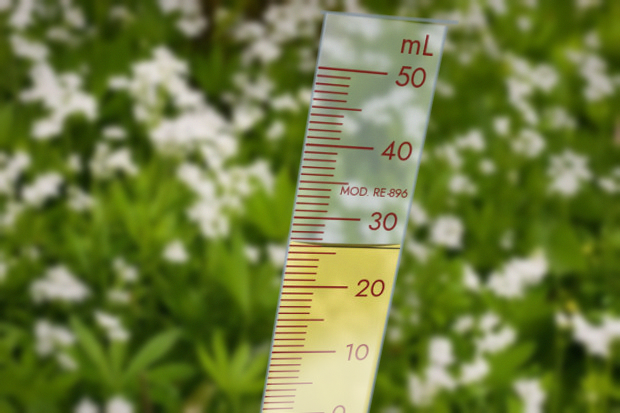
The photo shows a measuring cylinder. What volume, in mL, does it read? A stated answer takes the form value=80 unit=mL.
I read value=26 unit=mL
